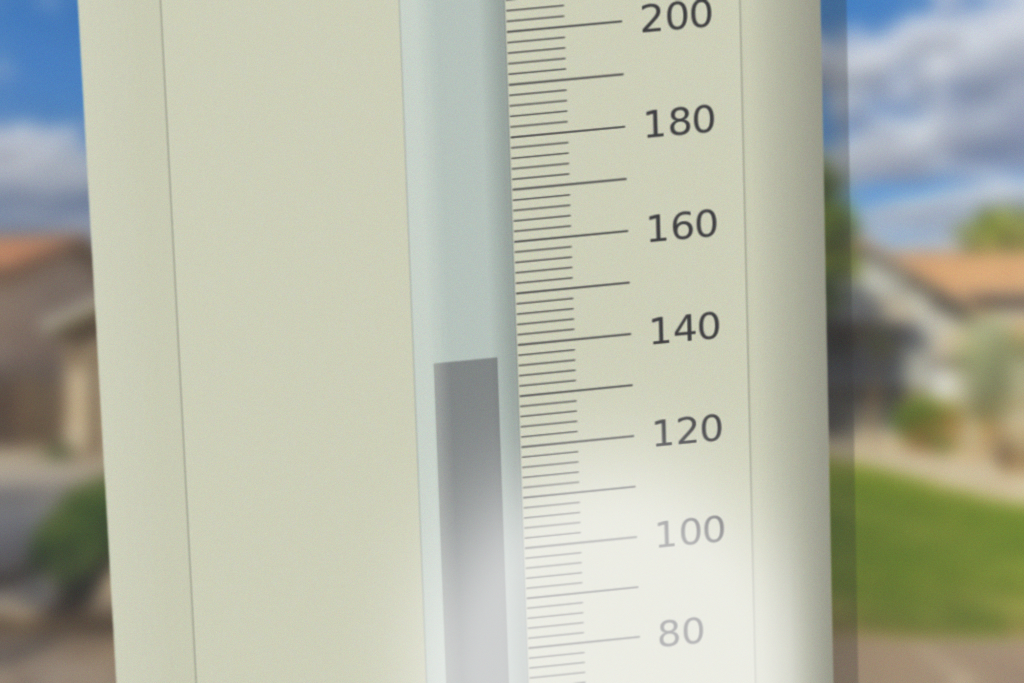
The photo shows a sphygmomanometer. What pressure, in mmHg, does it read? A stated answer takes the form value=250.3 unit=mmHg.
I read value=138 unit=mmHg
